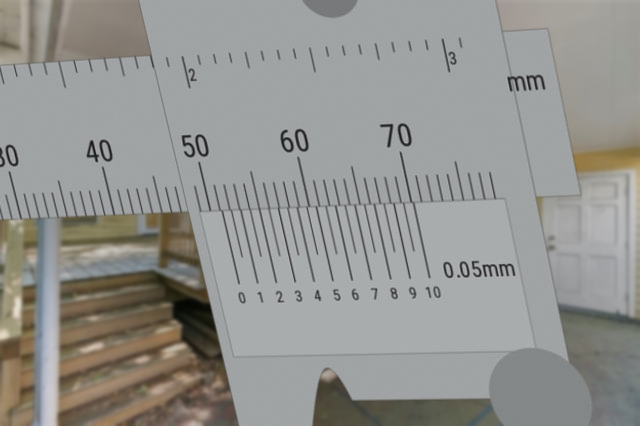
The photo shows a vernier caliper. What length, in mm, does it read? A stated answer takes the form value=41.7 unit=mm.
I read value=51.2 unit=mm
